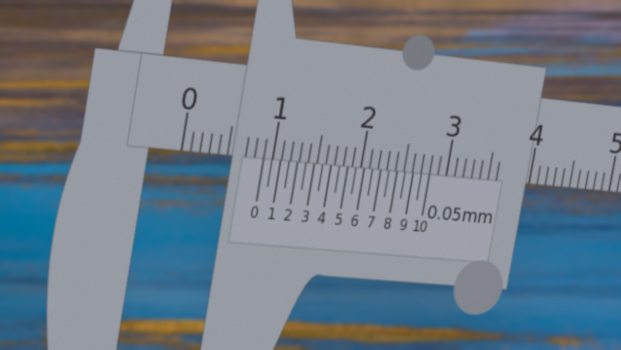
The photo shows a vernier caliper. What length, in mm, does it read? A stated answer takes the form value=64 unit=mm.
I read value=9.0 unit=mm
